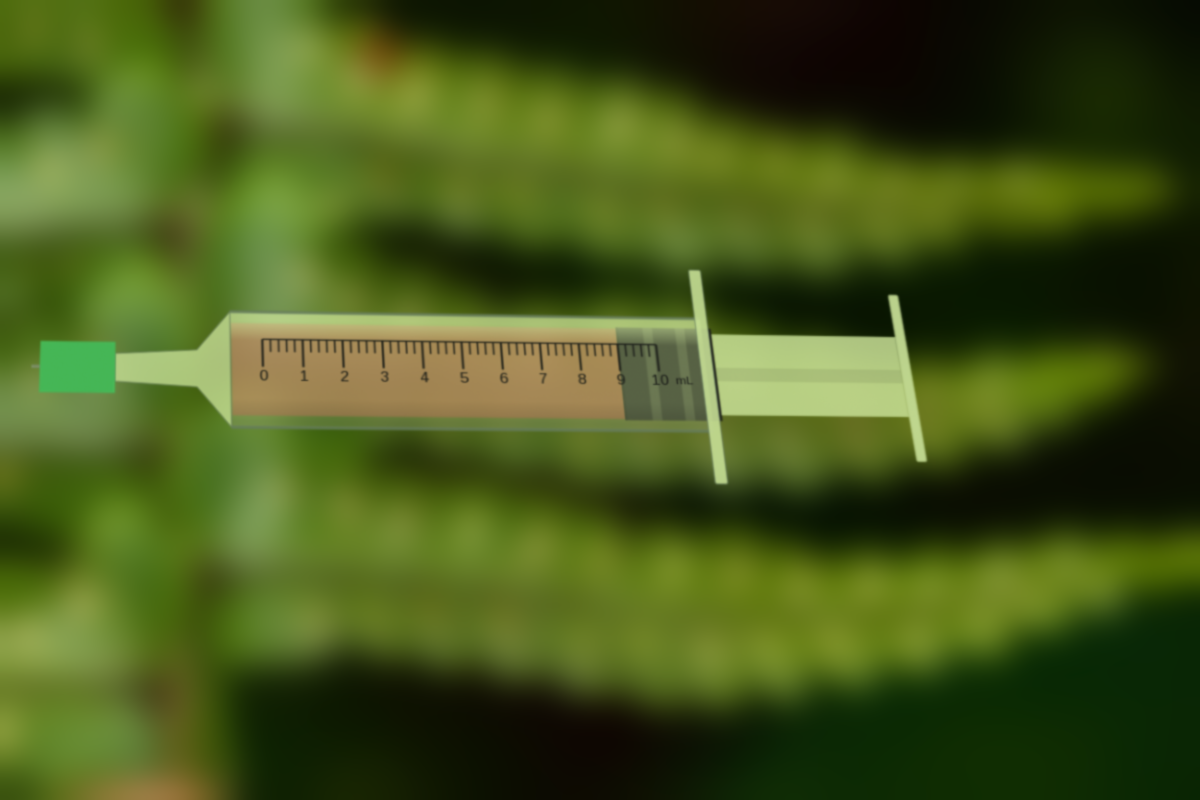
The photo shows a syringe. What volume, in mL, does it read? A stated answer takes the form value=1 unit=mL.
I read value=9 unit=mL
